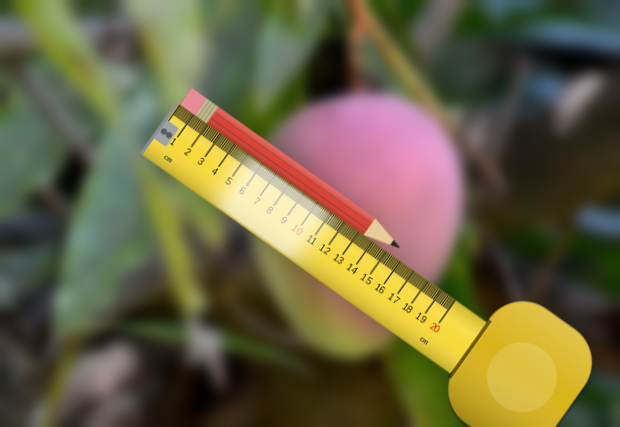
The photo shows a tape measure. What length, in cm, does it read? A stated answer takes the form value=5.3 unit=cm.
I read value=15.5 unit=cm
